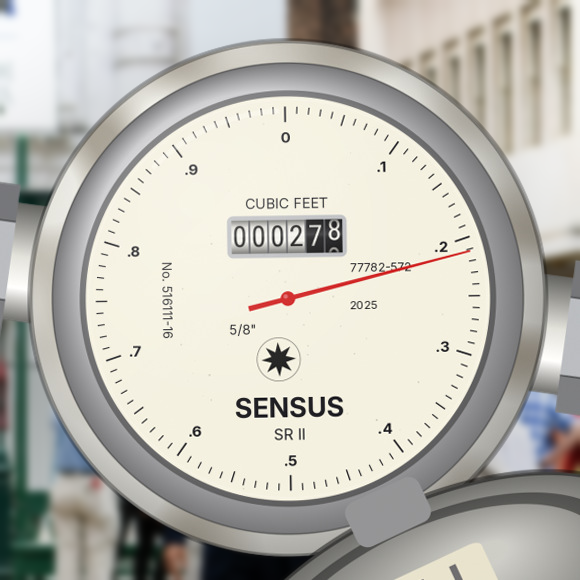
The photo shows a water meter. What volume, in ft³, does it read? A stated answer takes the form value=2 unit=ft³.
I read value=278.21 unit=ft³
